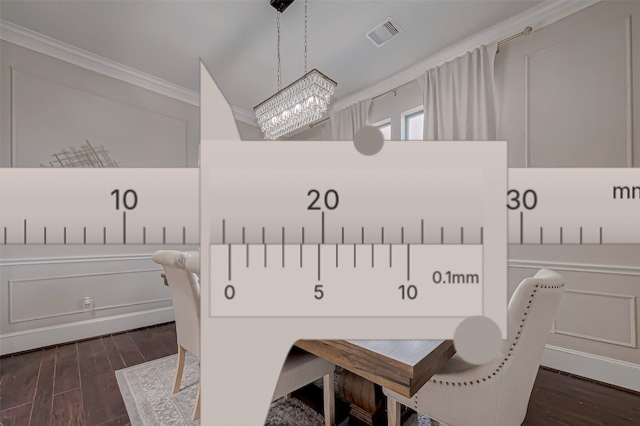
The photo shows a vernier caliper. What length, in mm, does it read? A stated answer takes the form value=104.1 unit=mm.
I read value=15.3 unit=mm
